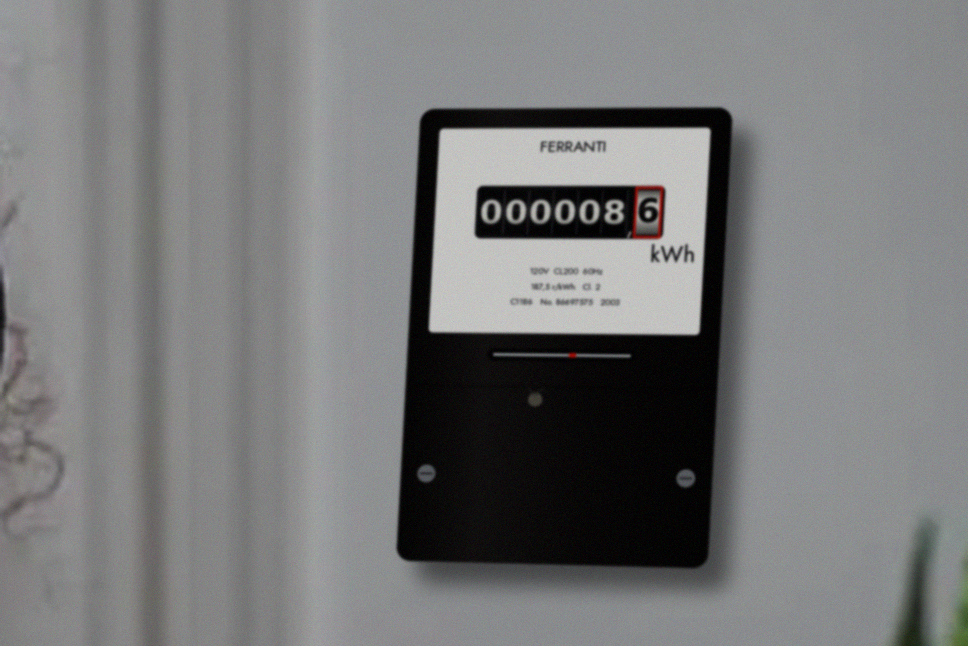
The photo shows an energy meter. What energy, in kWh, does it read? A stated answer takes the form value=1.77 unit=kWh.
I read value=8.6 unit=kWh
